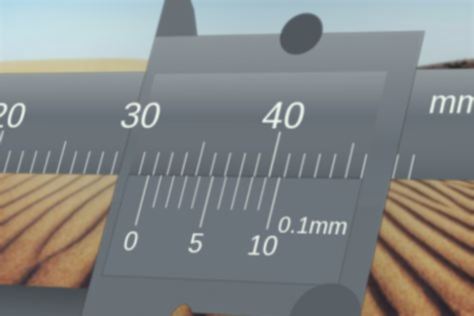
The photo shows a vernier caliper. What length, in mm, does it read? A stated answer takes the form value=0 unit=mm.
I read value=31.7 unit=mm
